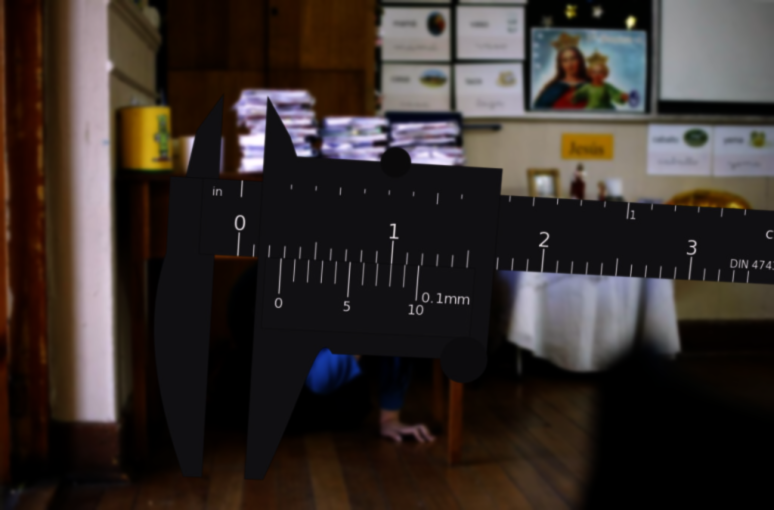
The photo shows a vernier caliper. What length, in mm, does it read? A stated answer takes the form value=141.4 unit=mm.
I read value=2.8 unit=mm
